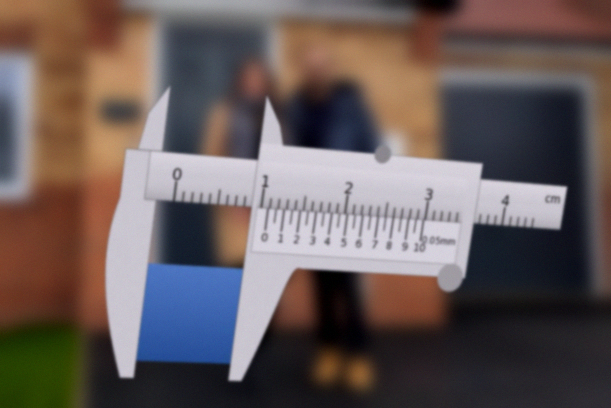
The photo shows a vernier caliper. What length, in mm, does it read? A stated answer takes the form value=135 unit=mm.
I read value=10.8 unit=mm
